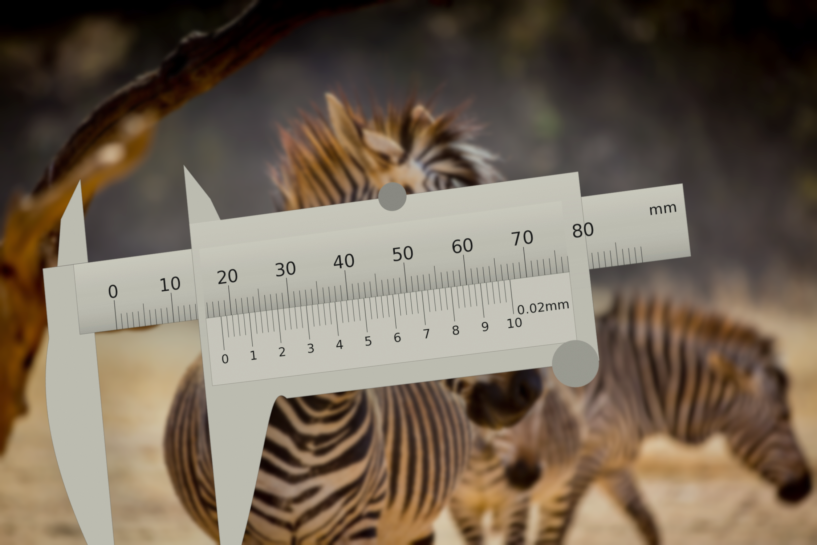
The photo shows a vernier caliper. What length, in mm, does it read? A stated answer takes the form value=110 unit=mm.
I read value=18.2 unit=mm
